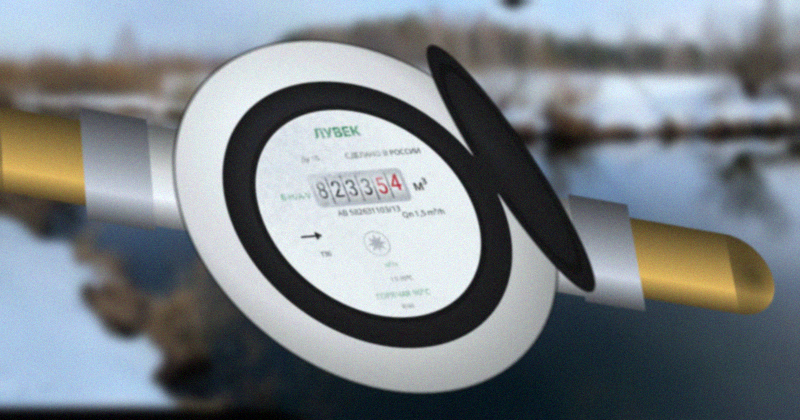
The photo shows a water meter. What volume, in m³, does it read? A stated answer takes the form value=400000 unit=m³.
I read value=8233.54 unit=m³
